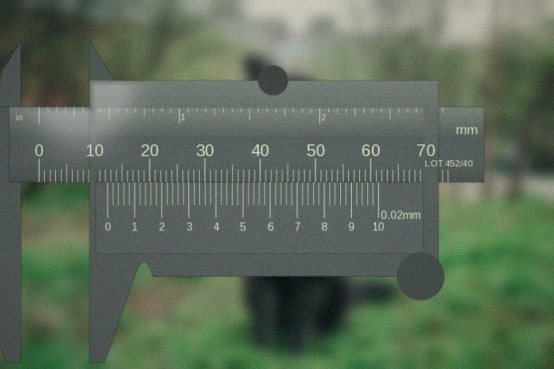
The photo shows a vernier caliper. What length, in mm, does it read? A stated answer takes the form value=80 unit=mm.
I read value=12.4 unit=mm
